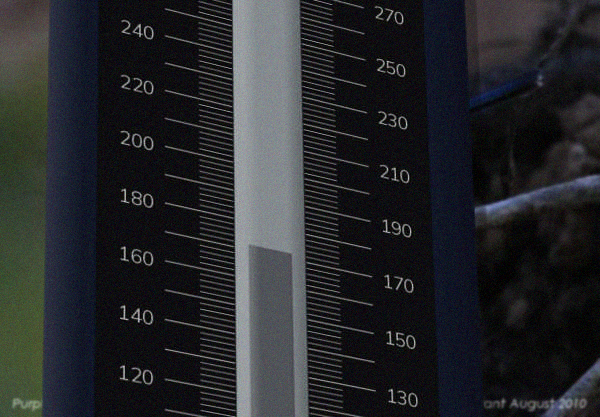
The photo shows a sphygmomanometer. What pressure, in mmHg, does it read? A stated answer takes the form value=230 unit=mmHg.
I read value=172 unit=mmHg
